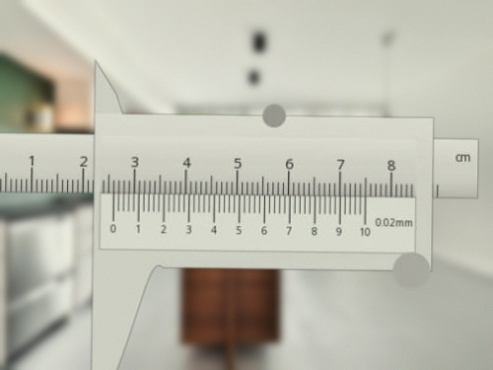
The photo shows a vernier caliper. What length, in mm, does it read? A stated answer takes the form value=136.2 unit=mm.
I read value=26.0 unit=mm
